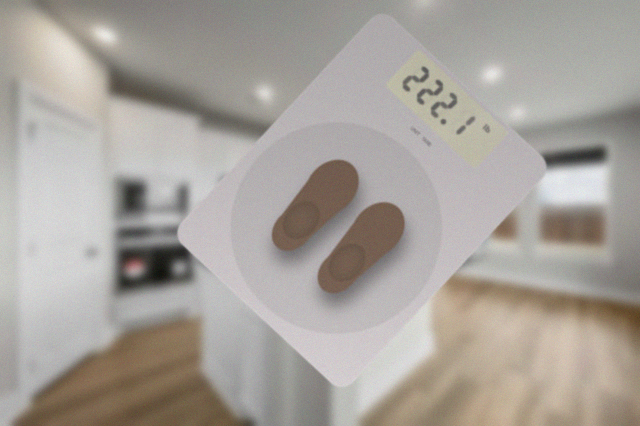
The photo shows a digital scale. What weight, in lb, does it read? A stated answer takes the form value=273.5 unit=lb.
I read value=222.1 unit=lb
